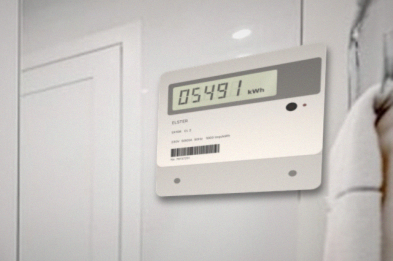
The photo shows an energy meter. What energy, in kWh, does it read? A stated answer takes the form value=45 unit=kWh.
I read value=5491 unit=kWh
